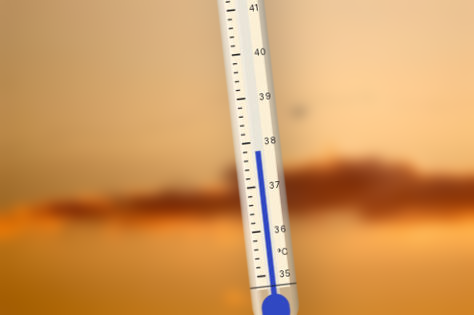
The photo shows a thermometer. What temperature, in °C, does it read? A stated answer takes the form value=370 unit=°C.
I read value=37.8 unit=°C
